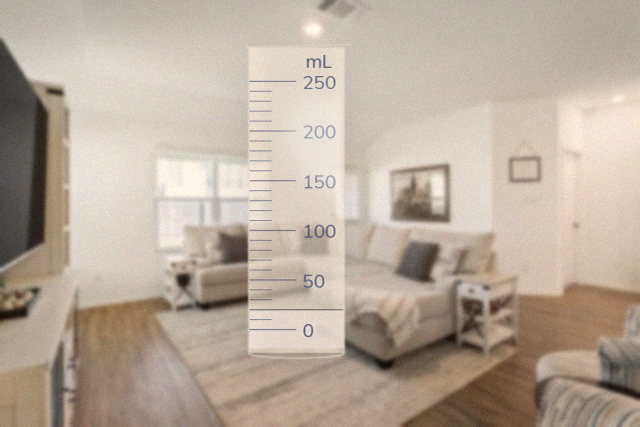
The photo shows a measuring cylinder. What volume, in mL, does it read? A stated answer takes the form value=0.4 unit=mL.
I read value=20 unit=mL
